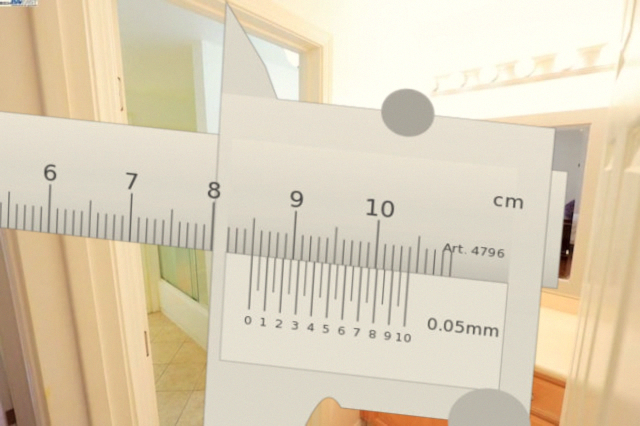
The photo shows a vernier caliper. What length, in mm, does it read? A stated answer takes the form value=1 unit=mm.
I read value=85.0 unit=mm
